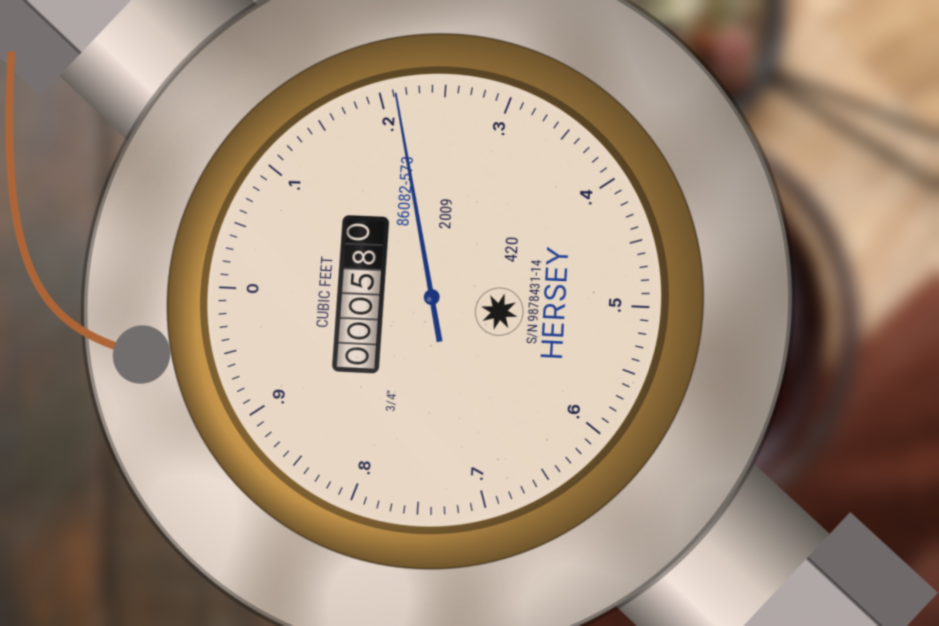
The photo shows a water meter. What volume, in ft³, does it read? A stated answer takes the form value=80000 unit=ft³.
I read value=580.21 unit=ft³
